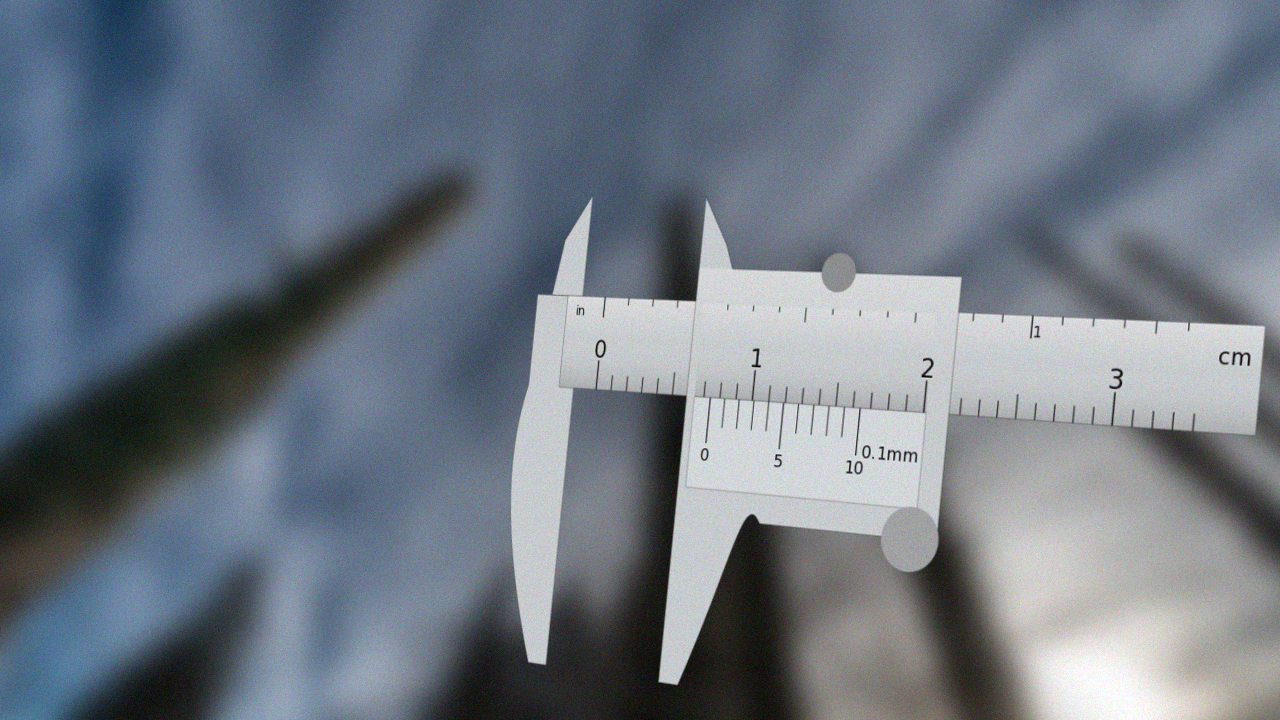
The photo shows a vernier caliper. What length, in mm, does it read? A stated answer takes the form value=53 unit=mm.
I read value=7.4 unit=mm
